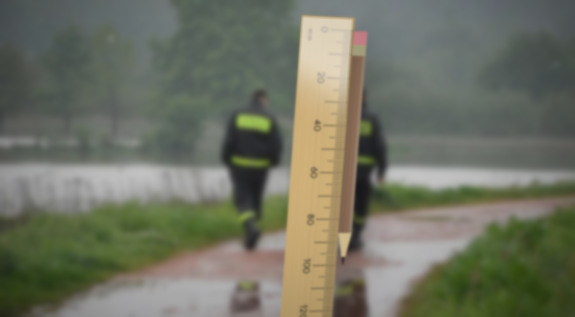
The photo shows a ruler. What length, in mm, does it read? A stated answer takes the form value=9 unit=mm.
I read value=100 unit=mm
